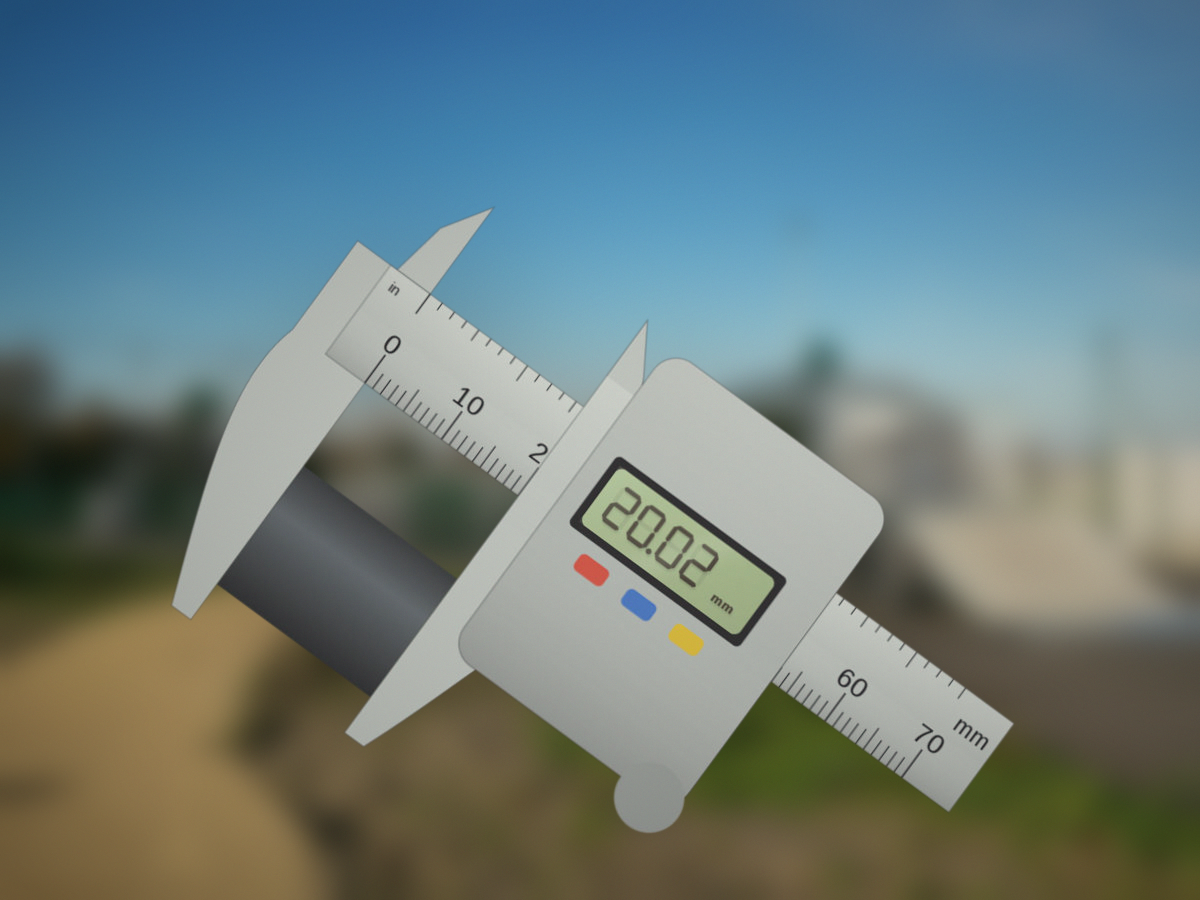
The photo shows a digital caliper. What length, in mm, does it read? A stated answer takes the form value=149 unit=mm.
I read value=20.02 unit=mm
